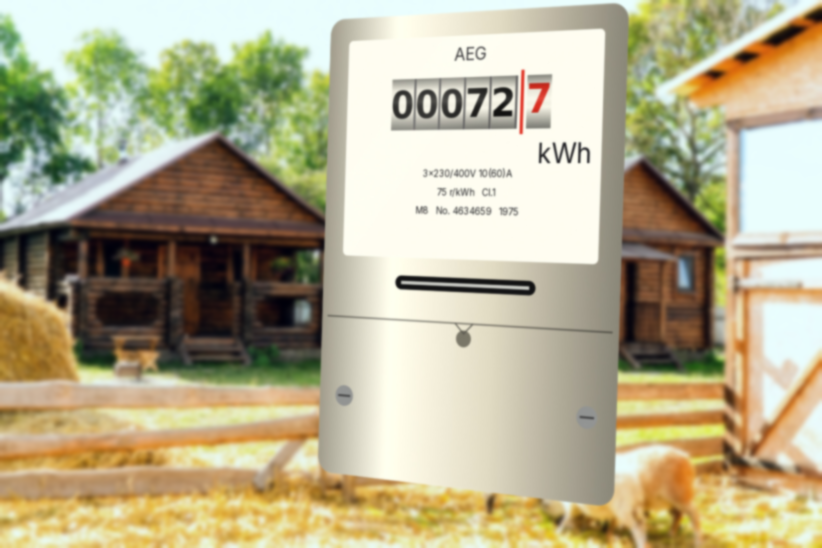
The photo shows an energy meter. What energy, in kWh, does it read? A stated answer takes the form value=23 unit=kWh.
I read value=72.7 unit=kWh
